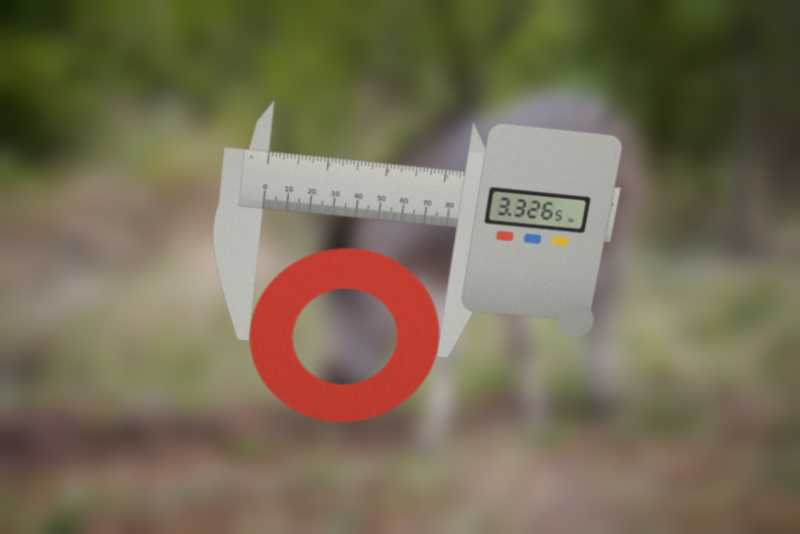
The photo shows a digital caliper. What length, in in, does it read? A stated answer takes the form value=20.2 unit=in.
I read value=3.3265 unit=in
